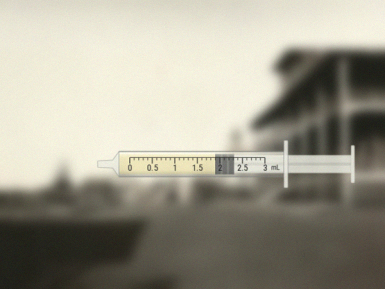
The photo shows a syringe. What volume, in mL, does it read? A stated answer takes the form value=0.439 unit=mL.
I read value=1.9 unit=mL
